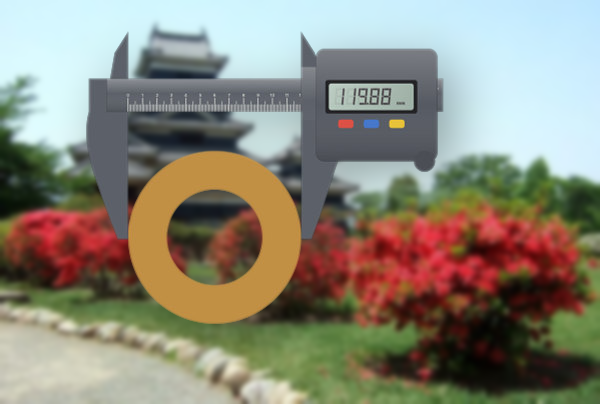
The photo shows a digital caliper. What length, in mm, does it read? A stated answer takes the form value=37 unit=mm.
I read value=119.88 unit=mm
